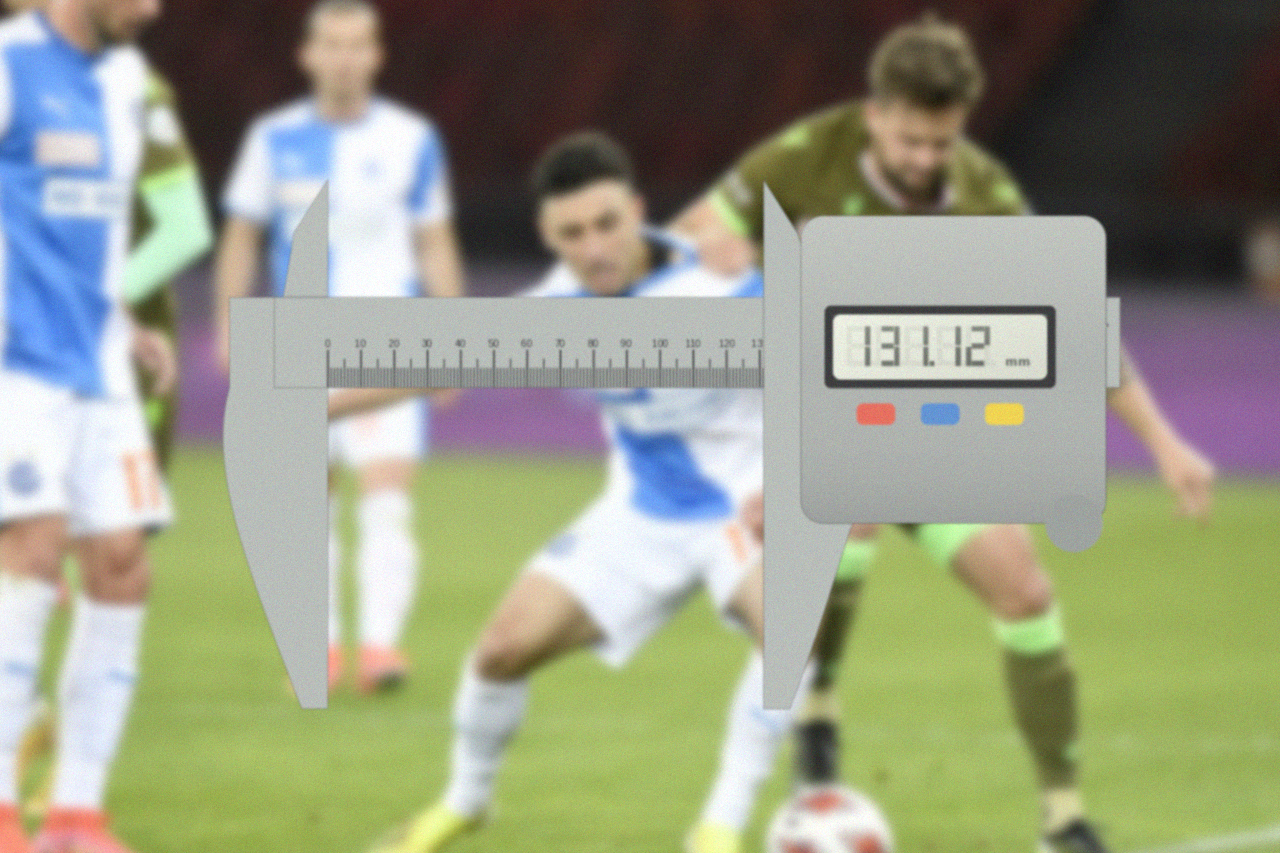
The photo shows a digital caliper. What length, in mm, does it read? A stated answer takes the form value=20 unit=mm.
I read value=131.12 unit=mm
